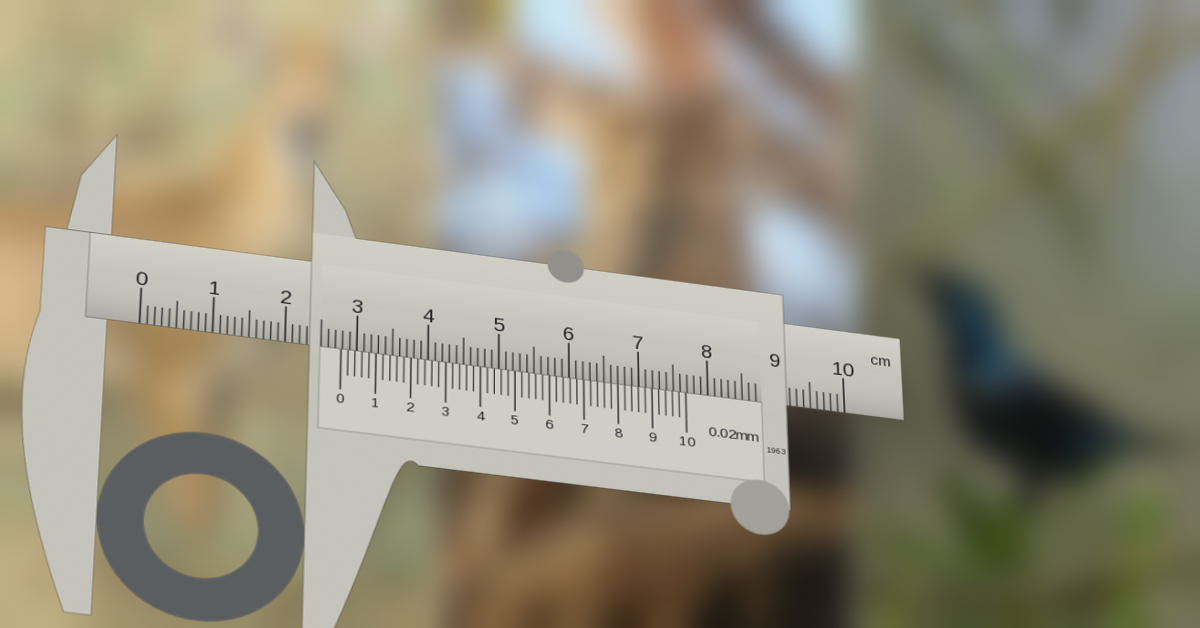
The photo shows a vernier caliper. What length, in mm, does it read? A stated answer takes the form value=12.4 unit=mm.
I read value=27.8 unit=mm
